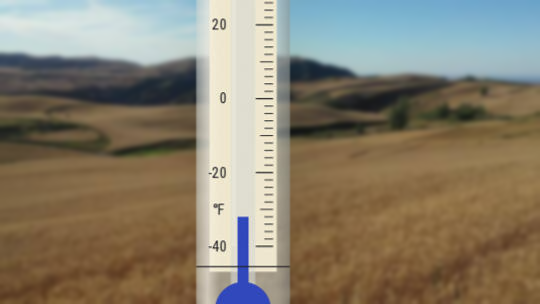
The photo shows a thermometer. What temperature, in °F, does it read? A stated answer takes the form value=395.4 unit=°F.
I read value=-32 unit=°F
